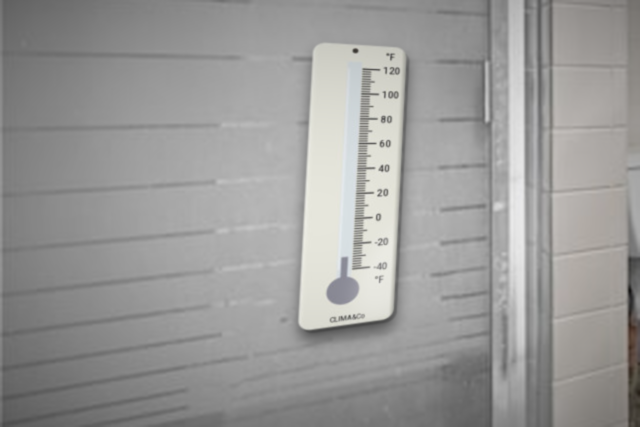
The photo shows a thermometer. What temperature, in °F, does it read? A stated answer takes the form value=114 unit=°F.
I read value=-30 unit=°F
